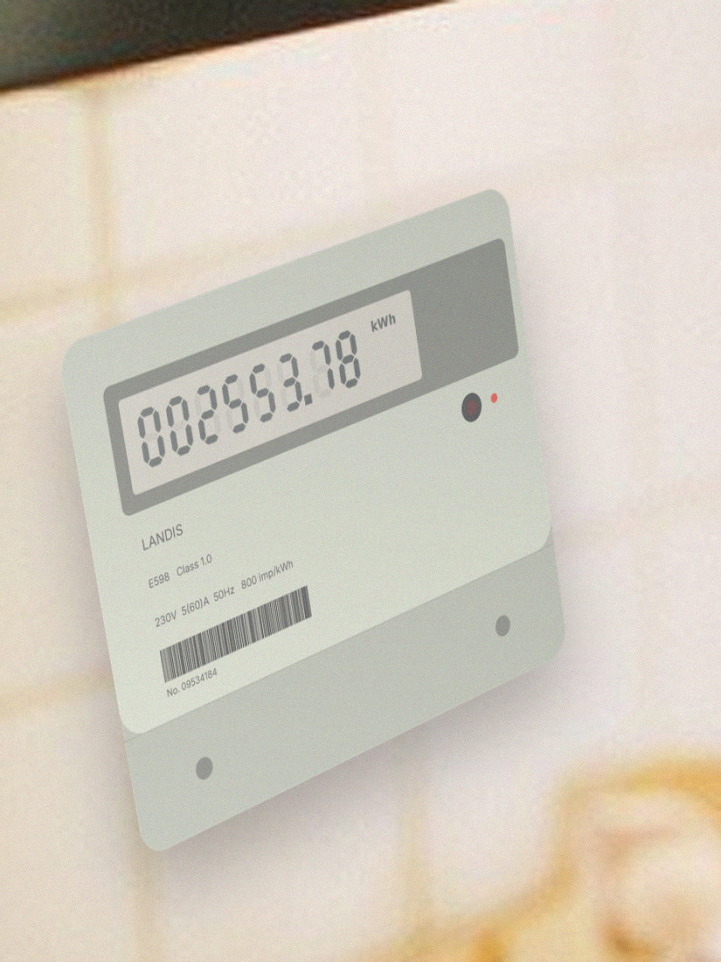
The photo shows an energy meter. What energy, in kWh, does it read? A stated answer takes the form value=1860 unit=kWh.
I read value=2553.78 unit=kWh
